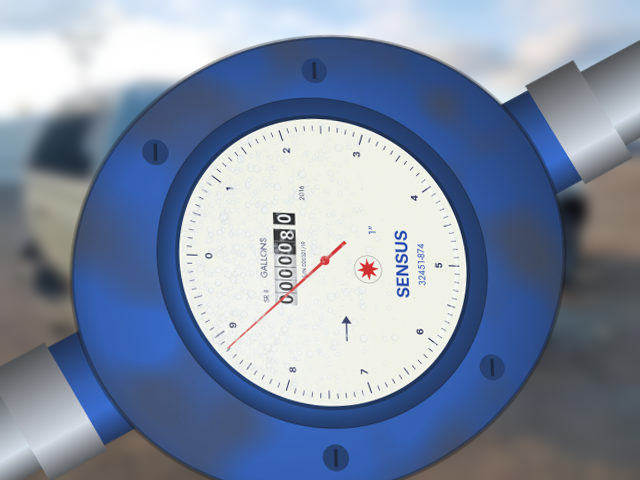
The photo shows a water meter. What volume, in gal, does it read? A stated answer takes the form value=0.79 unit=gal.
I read value=78.8 unit=gal
